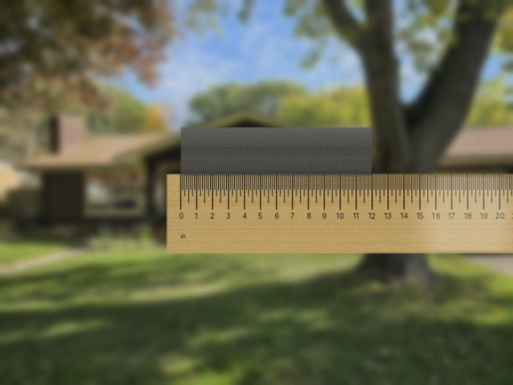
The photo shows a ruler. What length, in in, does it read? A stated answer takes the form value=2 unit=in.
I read value=12 unit=in
